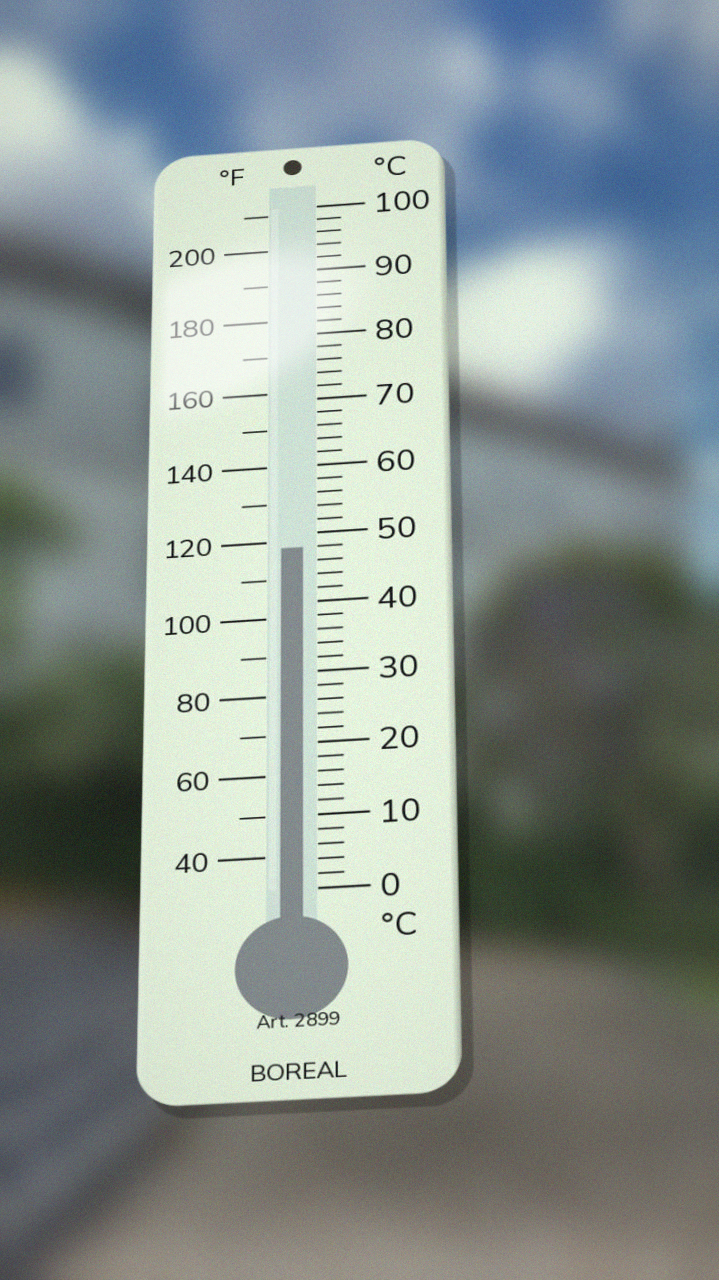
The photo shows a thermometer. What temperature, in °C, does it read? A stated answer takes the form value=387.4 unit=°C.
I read value=48 unit=°C
